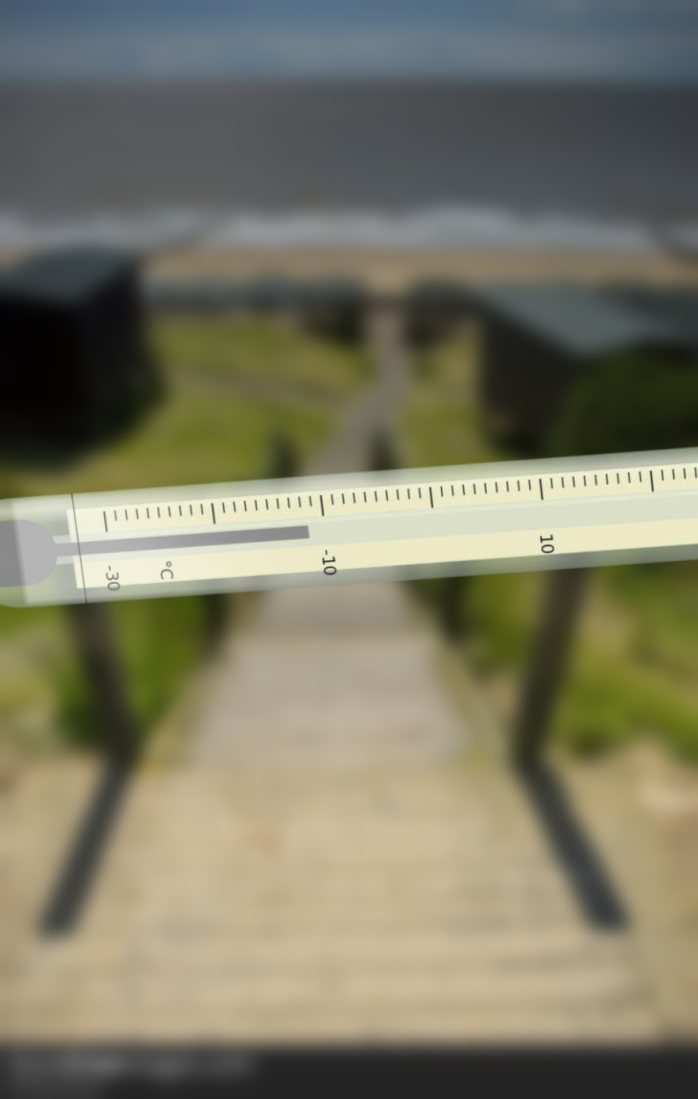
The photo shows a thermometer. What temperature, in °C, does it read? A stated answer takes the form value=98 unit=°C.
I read value=-11.5 unit=°C
